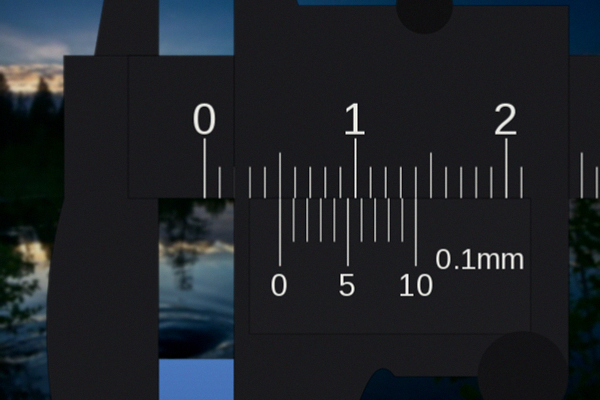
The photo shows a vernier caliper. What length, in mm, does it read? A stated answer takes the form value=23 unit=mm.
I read value=5.0 unit=mm
